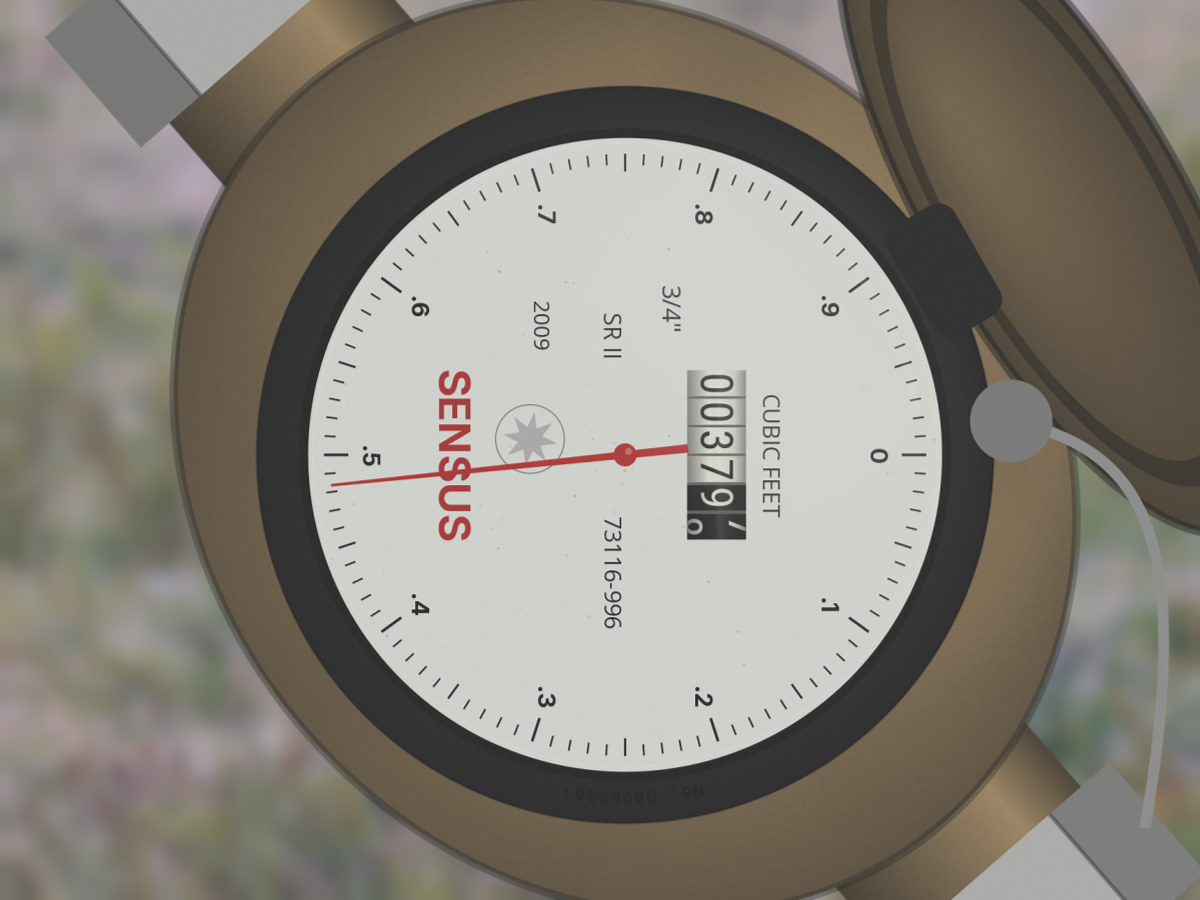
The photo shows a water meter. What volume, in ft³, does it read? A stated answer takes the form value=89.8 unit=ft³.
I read value=3797.48 unit=ft³
